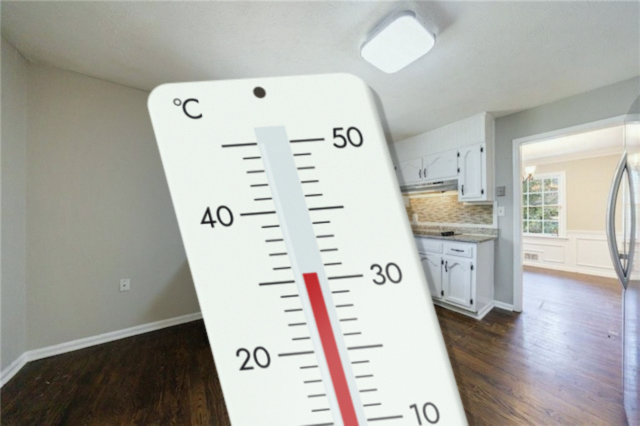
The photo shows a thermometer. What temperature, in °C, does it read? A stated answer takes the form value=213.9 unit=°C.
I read value=31 unit=°C
